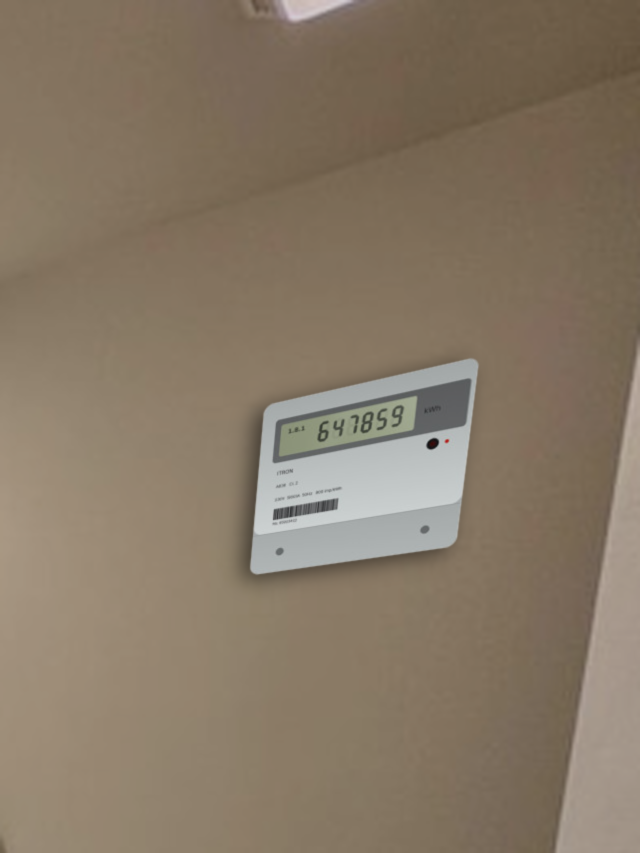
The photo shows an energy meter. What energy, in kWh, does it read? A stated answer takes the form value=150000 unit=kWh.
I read value=647859 unit=kWh
